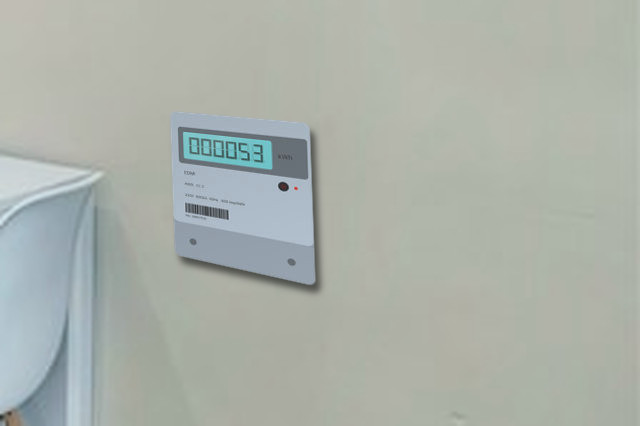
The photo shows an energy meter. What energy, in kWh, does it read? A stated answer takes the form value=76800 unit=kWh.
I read value=53 unit=kWh
